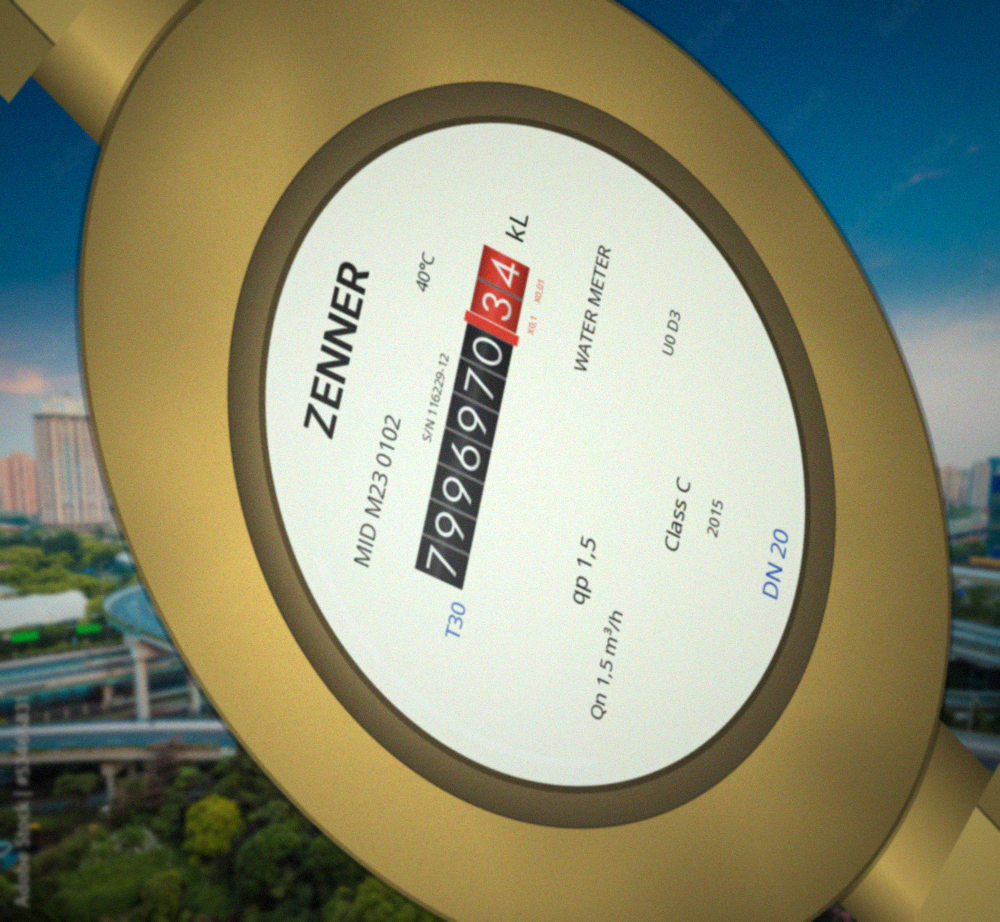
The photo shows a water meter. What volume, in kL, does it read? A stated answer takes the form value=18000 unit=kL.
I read value=7996970.34 unit=kL
